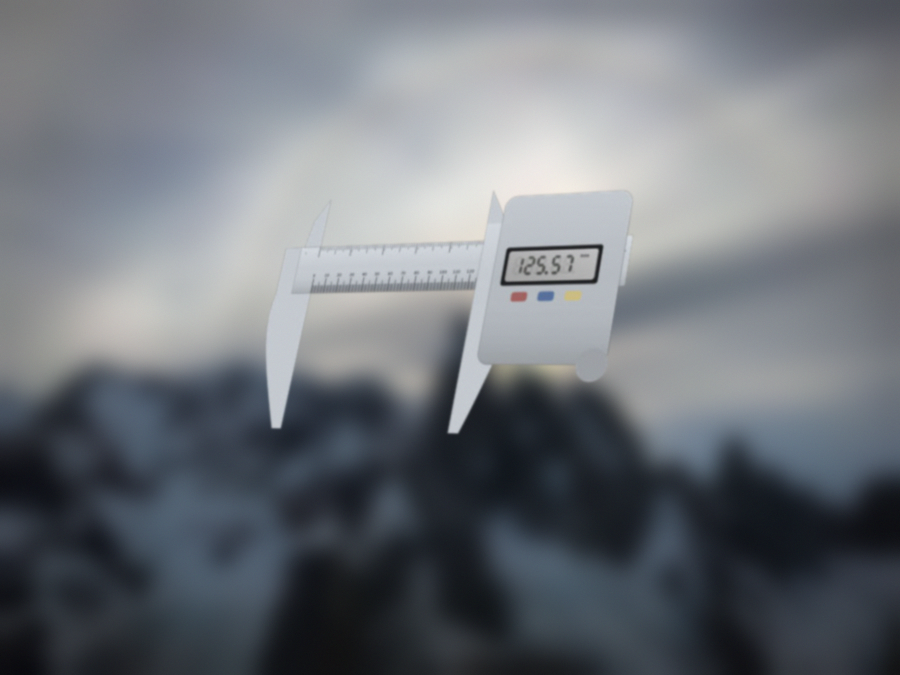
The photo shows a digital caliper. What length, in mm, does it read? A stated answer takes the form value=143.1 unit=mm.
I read value=125.57 unit=mm
